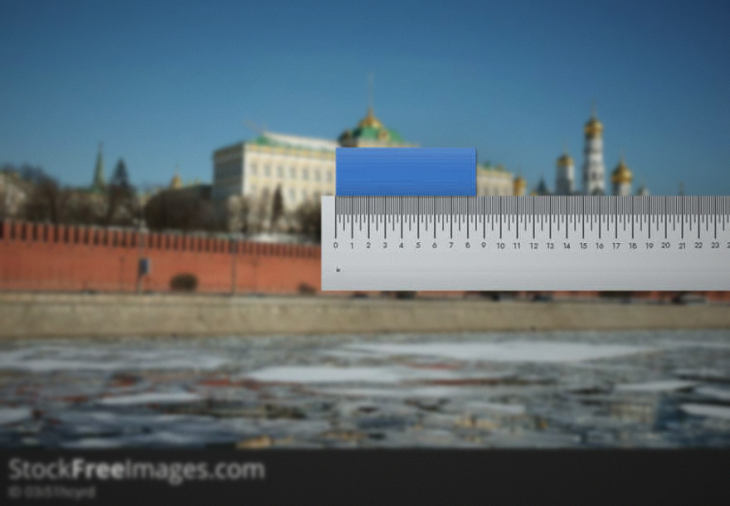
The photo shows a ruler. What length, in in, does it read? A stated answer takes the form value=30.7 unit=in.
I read value=8.5 unit=in
